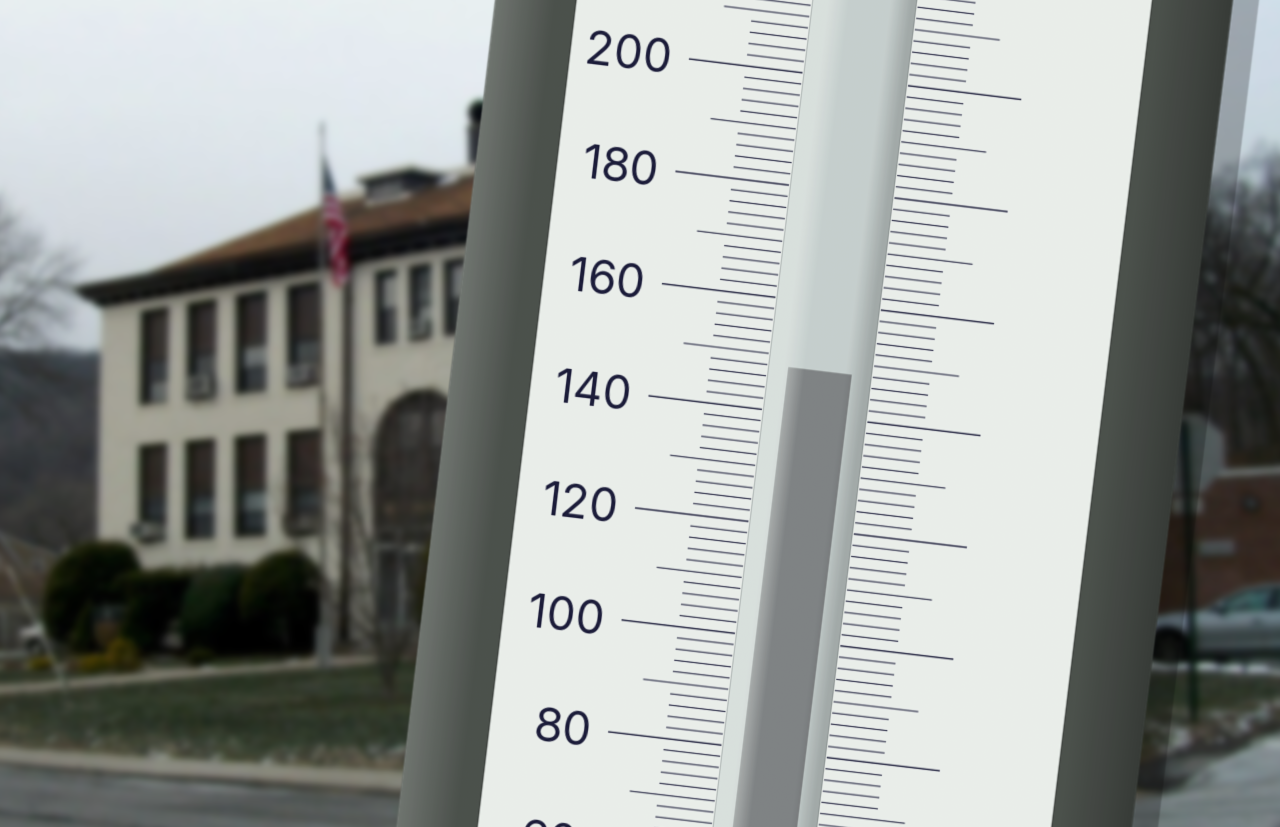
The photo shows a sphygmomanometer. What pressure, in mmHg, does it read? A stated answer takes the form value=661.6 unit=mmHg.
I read value=148 unit=mmHg
